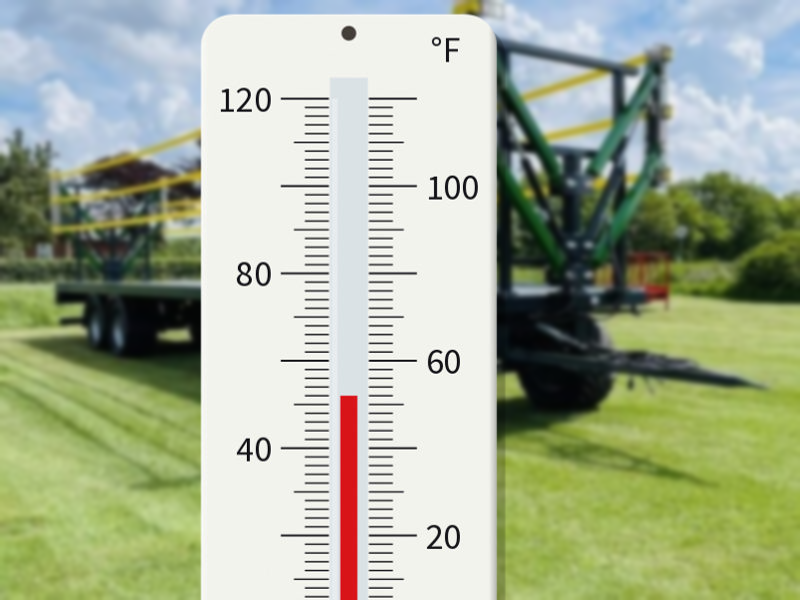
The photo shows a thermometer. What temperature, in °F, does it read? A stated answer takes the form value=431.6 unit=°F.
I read value=52 unit=°F
